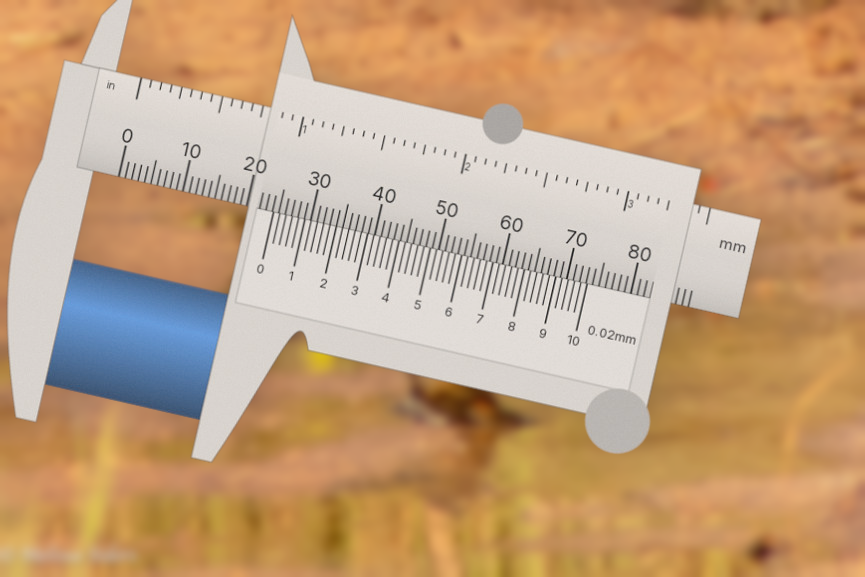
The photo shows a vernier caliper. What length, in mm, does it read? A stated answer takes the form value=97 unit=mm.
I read value=24.2 unit=mm
